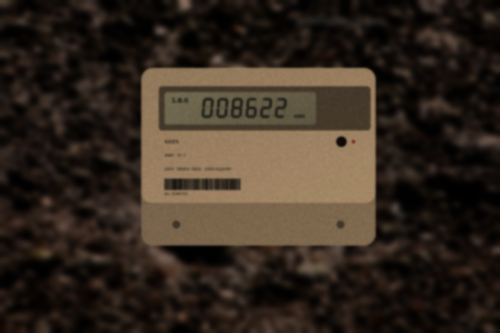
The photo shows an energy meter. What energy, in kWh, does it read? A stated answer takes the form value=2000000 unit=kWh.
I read value=8622 unit=kWh
